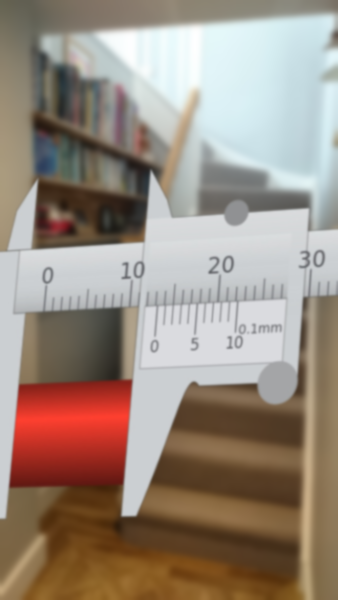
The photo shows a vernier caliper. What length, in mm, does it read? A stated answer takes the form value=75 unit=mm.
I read value=13.2 unit=mm
